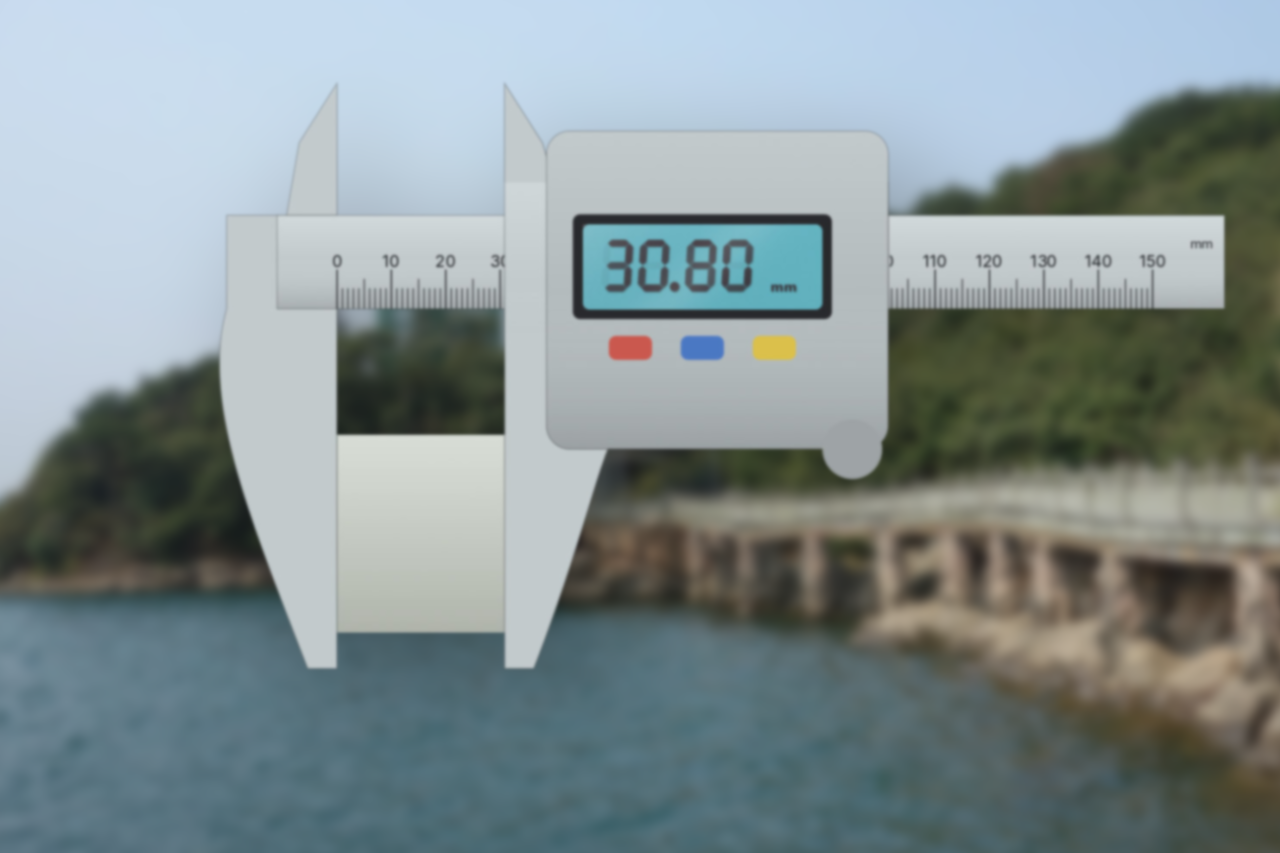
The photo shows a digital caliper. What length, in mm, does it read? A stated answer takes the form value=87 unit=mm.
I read value=30.80 unit=mm
